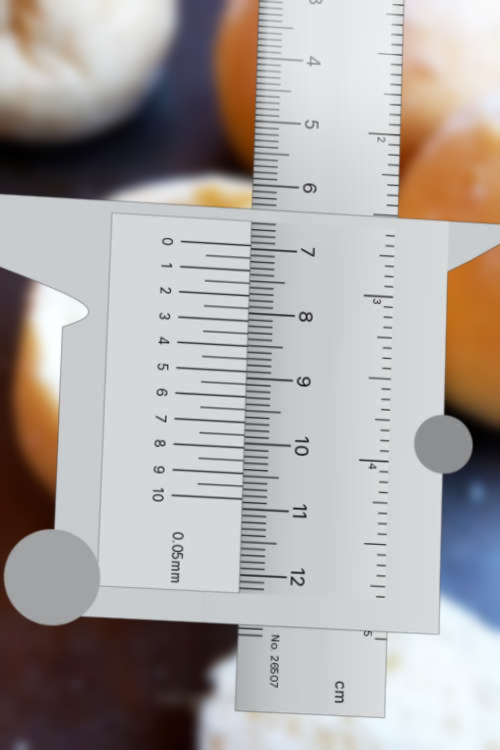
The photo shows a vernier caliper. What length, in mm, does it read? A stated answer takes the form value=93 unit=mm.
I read value=69.5 unit=mm
